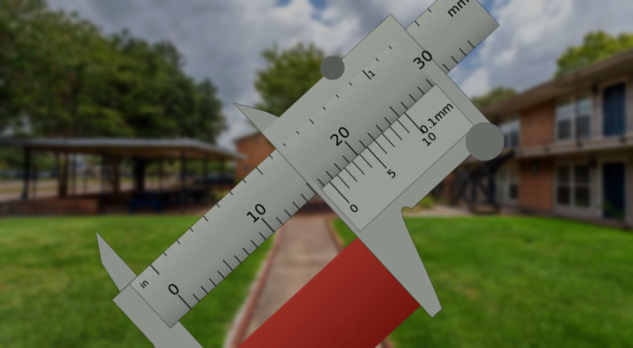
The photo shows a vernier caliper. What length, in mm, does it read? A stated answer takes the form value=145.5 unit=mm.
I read value=16.6 unit=mm
